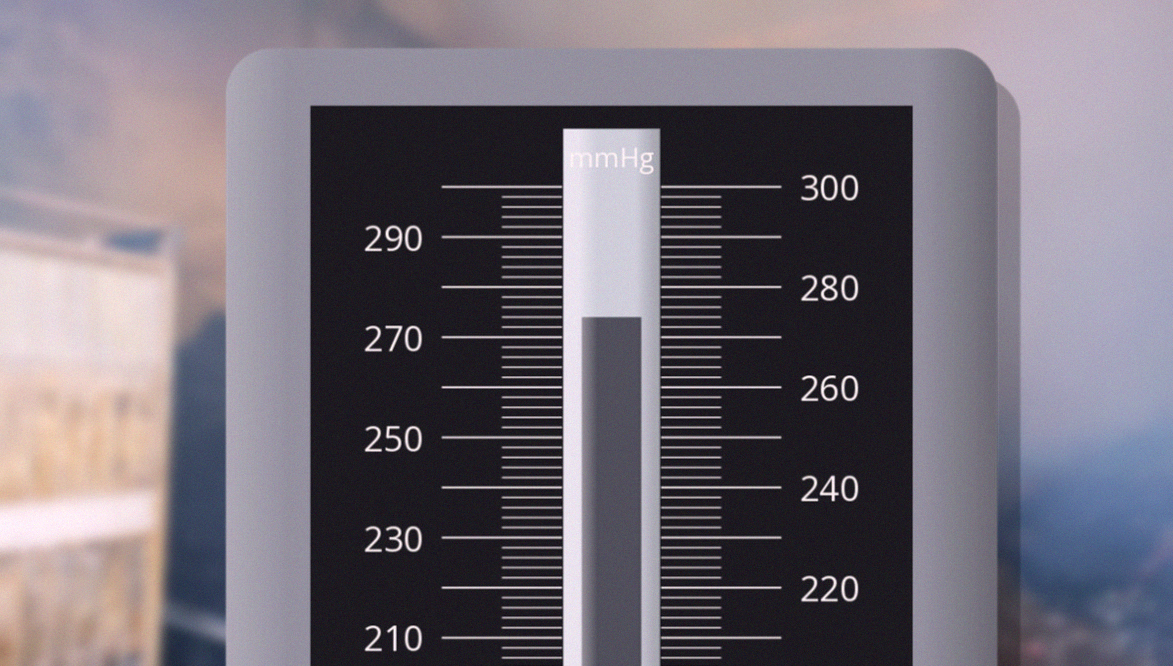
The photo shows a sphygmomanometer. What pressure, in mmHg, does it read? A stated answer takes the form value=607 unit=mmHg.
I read value=274 unit=mmHg
